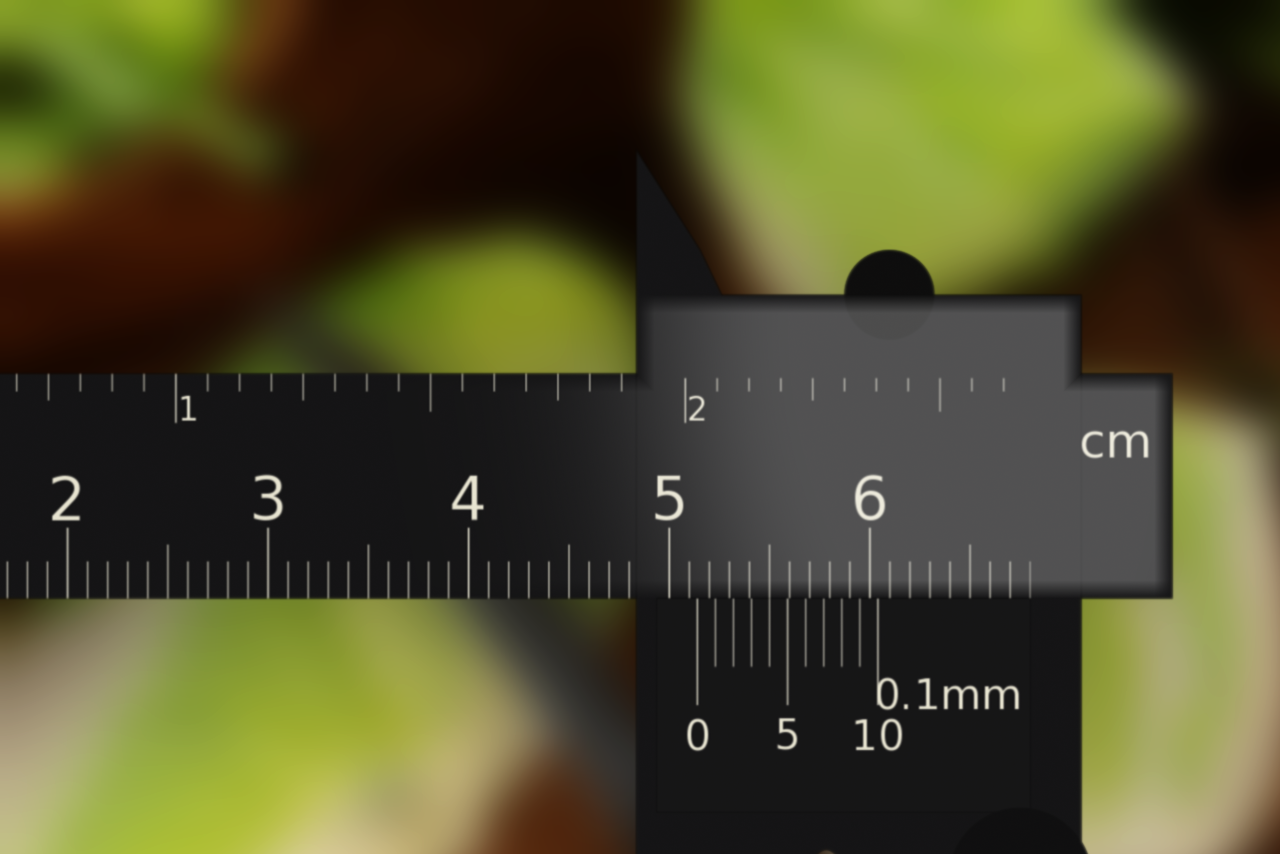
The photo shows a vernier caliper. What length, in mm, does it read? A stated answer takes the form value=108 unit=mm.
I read value=51.4 unit=mm
